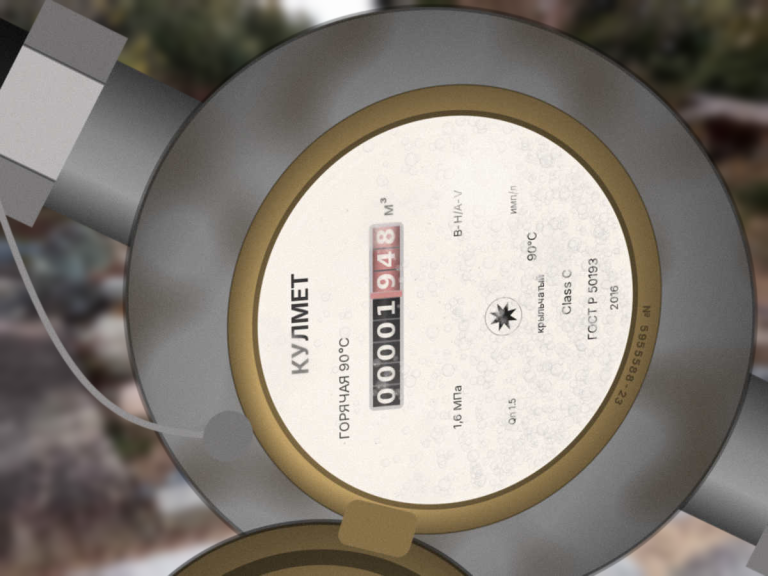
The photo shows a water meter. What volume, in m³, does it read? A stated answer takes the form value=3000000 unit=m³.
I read value=1.948 unit=m³
